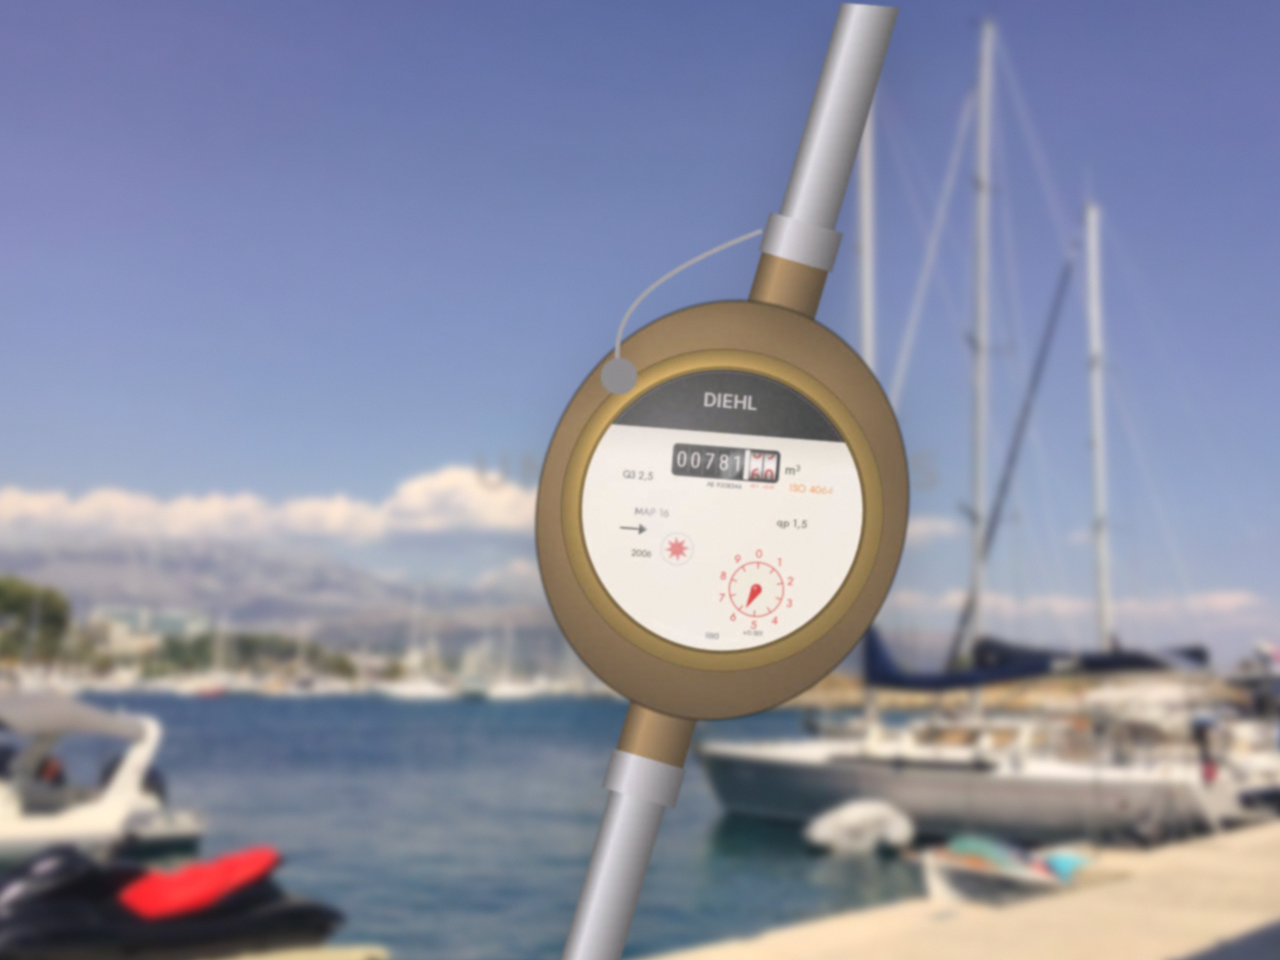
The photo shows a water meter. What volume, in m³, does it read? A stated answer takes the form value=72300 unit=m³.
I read value=781.595 unit=m³
